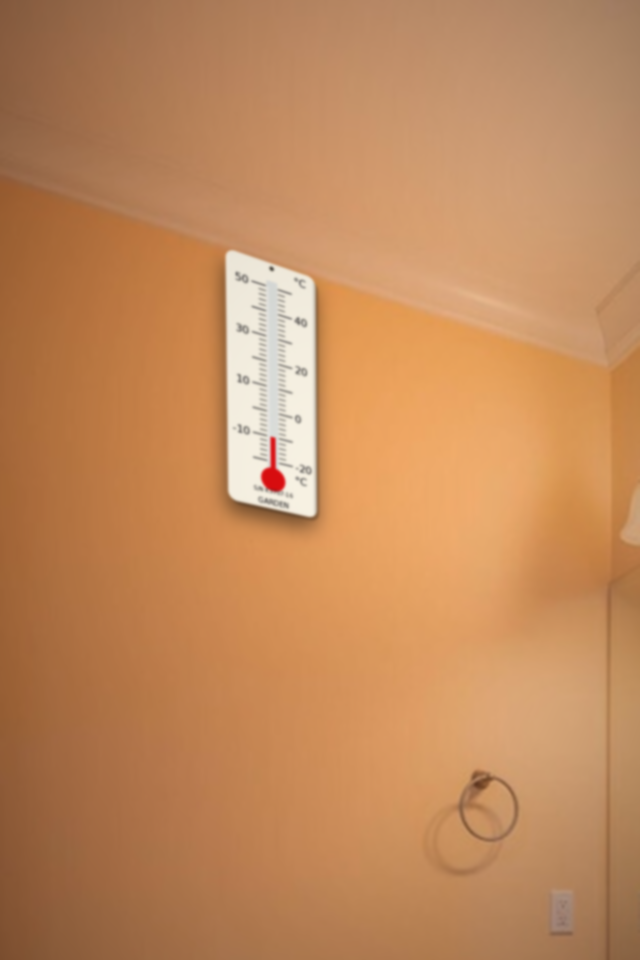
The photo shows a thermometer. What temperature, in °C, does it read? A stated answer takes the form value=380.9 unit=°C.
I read value=-10 unit=°C
